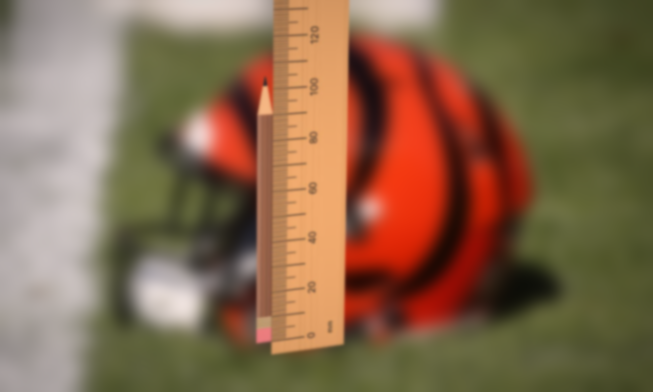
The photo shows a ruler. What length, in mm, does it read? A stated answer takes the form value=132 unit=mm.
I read value=105 unit=mm
